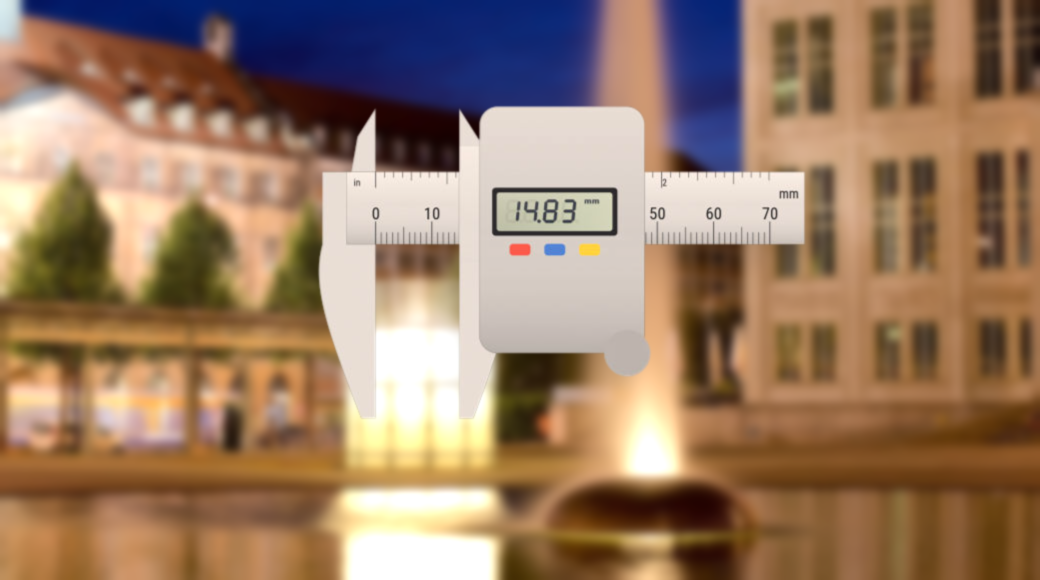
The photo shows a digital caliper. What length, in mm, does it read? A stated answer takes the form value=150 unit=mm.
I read value=14.83 unit=mm
